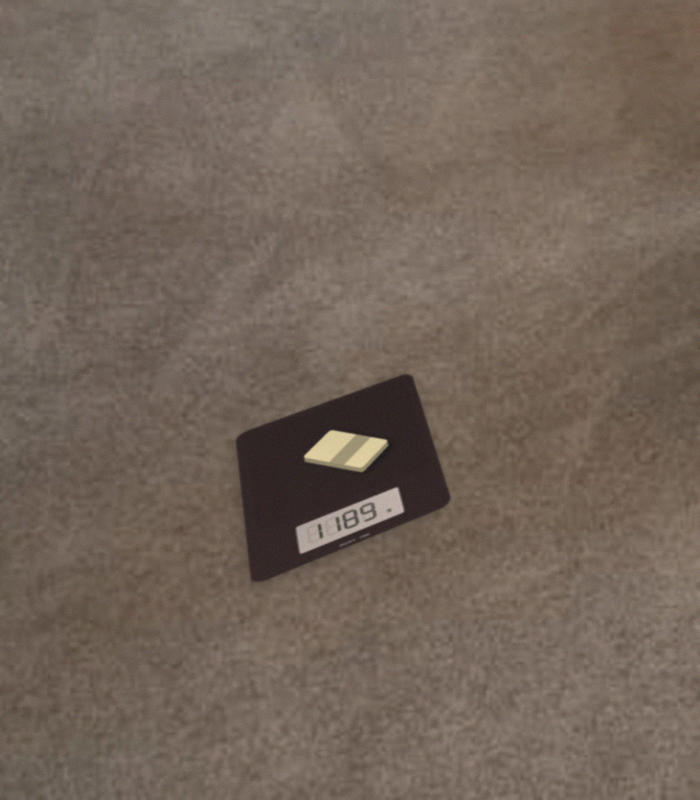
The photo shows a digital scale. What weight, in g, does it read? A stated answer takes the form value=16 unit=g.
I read value=1189 unit=g
